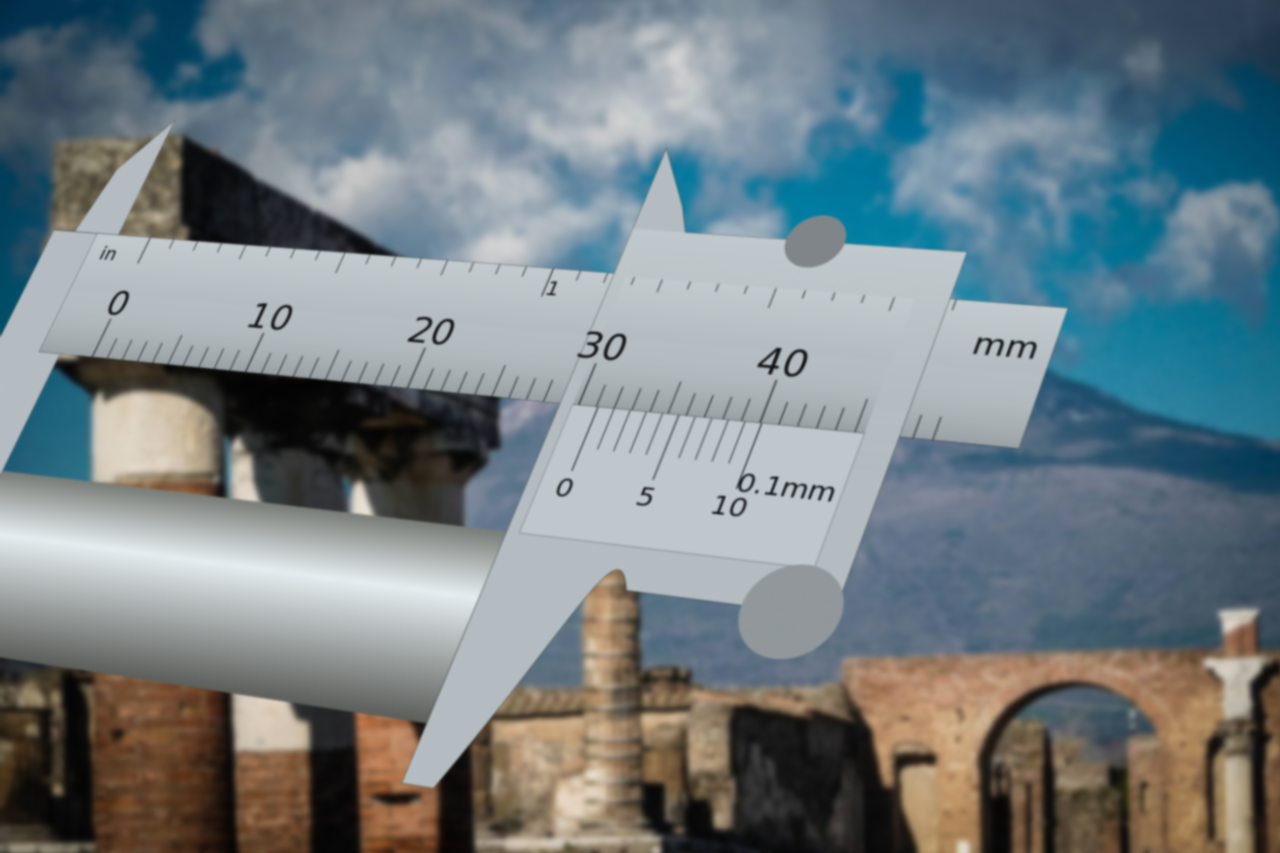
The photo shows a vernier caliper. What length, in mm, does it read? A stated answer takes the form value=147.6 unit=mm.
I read value=31.1 unit=mm
